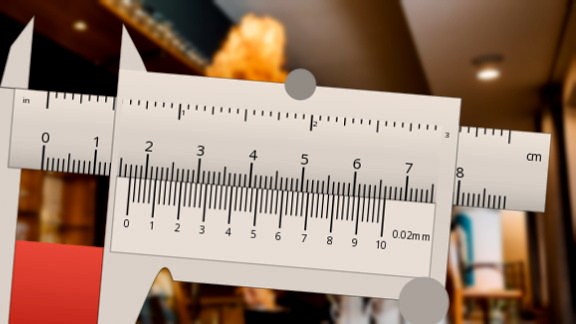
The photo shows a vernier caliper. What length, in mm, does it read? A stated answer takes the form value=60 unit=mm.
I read value=17.0 unit=mm
